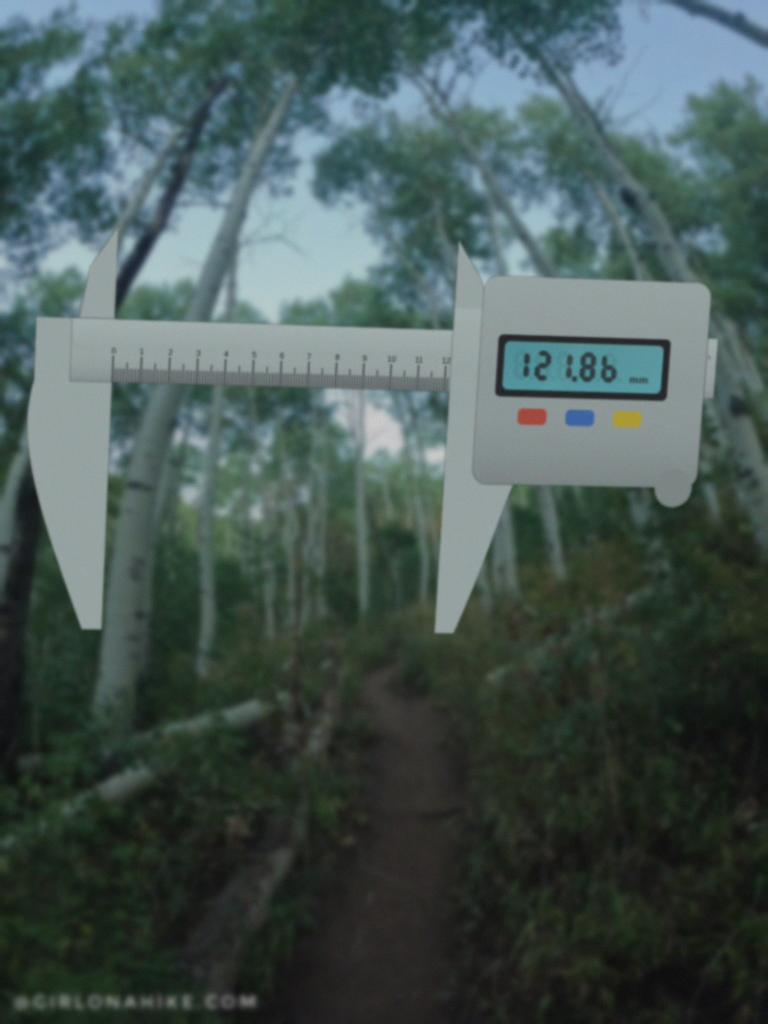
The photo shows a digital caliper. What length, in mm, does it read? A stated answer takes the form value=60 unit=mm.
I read value=121.86 unit=mm
